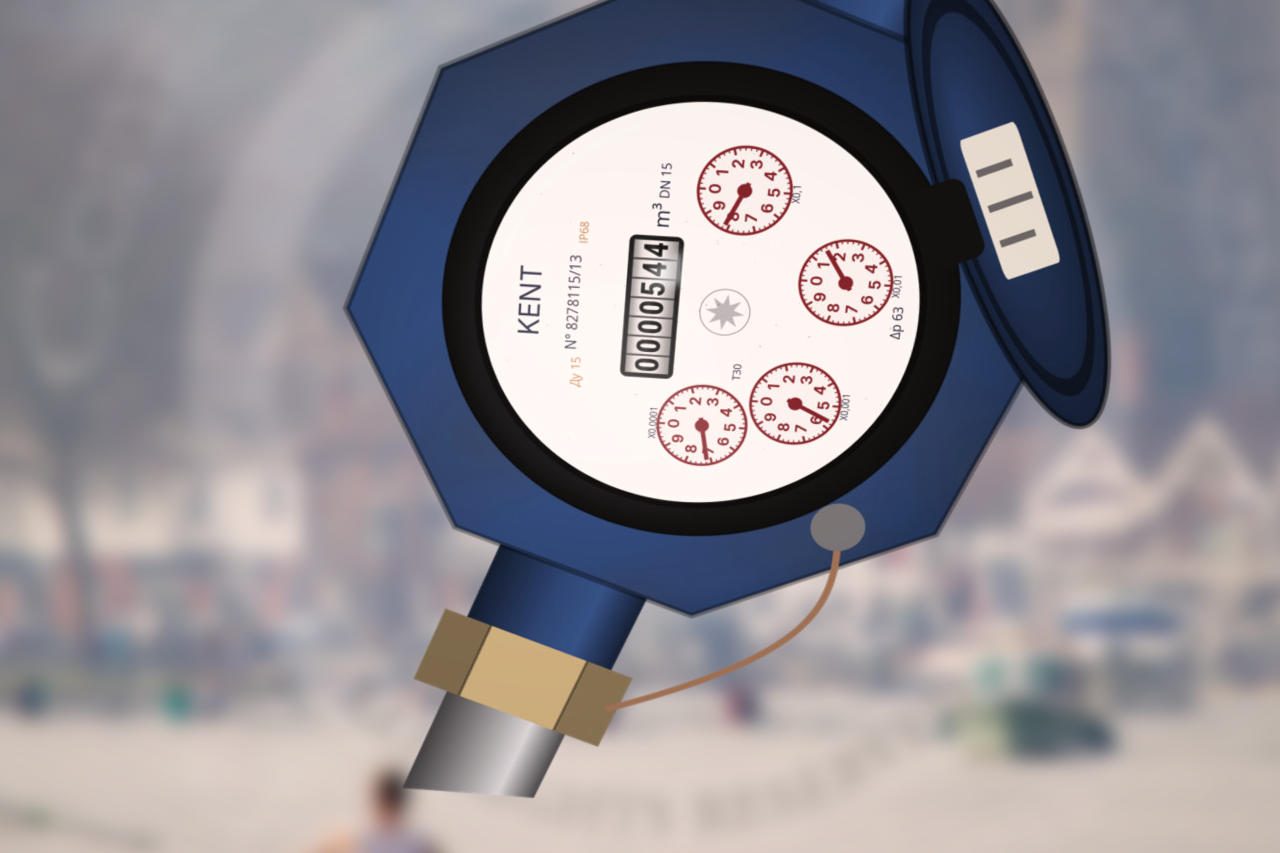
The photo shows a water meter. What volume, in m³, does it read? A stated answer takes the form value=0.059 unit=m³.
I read value=544.8157 unit=m³
